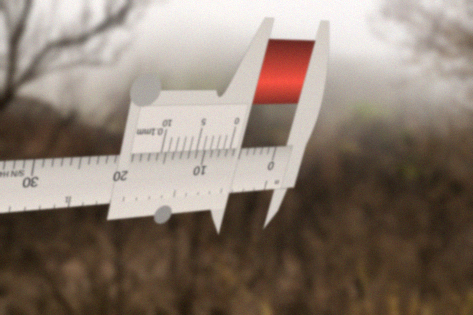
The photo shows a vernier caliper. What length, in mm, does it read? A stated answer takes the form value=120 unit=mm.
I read value=6.6 unit=mm
